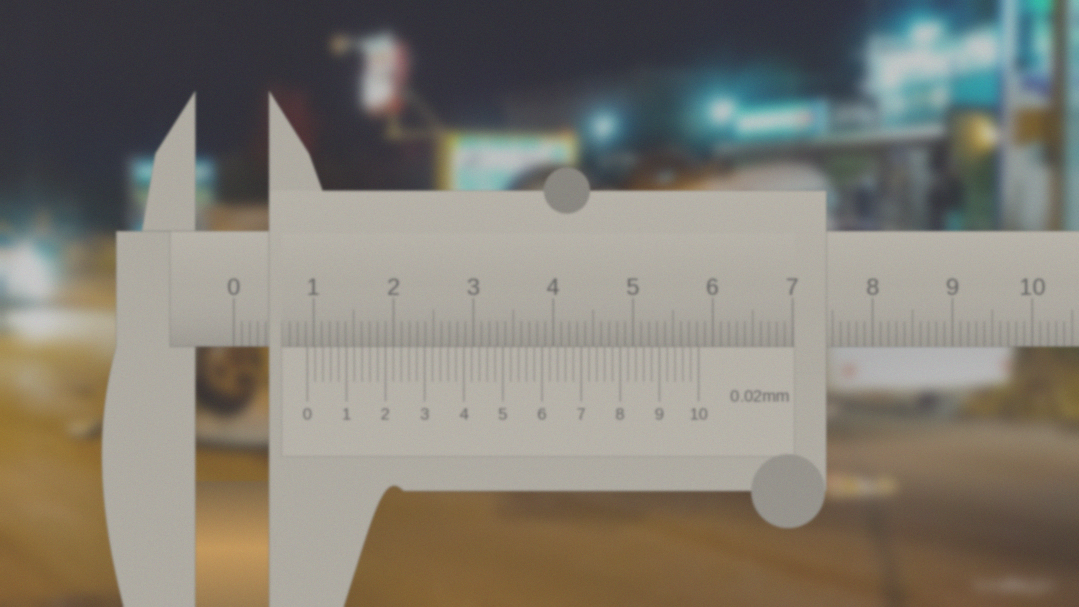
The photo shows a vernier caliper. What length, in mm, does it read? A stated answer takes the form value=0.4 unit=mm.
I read value=9.2 unit=mm
